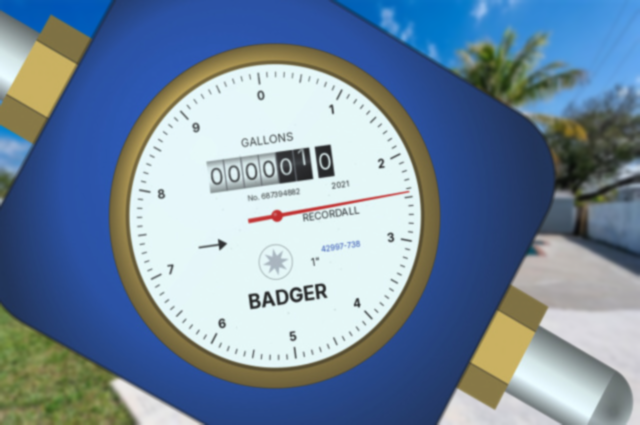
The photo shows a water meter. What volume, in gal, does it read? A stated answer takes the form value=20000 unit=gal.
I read value=12.4 unit=gal
